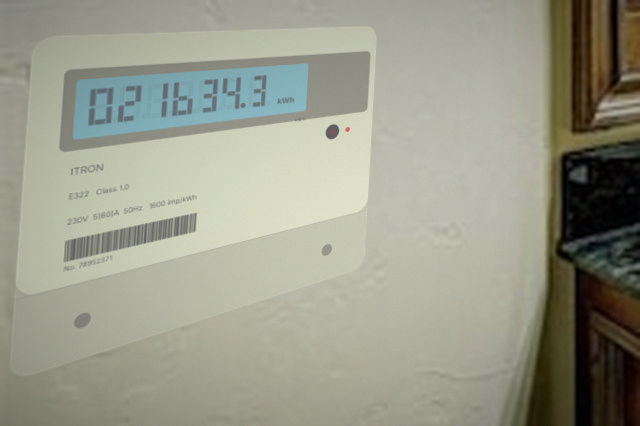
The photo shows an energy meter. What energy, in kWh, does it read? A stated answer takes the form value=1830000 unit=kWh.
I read value=21634.3 unit=kWh
